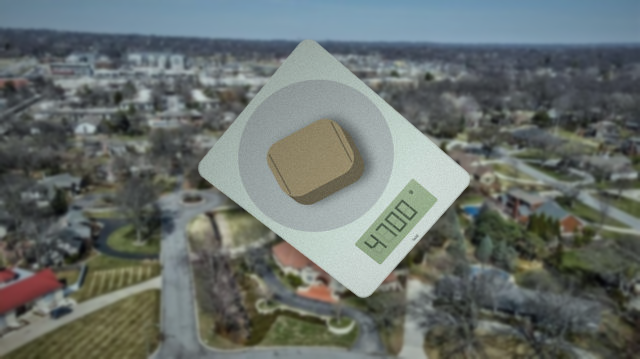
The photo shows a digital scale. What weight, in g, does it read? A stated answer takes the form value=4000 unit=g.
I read value=4700 unit=g
